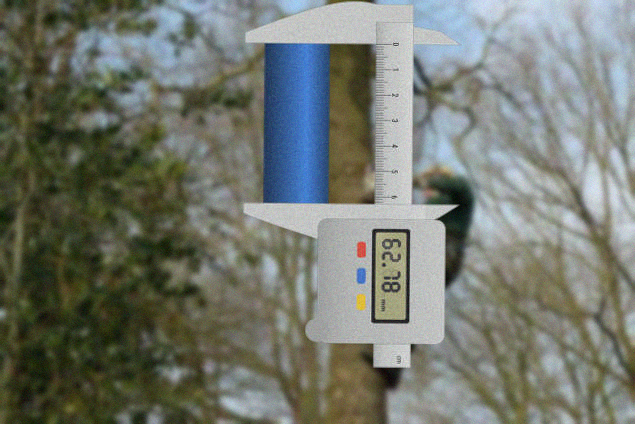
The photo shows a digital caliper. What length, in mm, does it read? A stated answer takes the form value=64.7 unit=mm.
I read value=62.78 unit=mm
